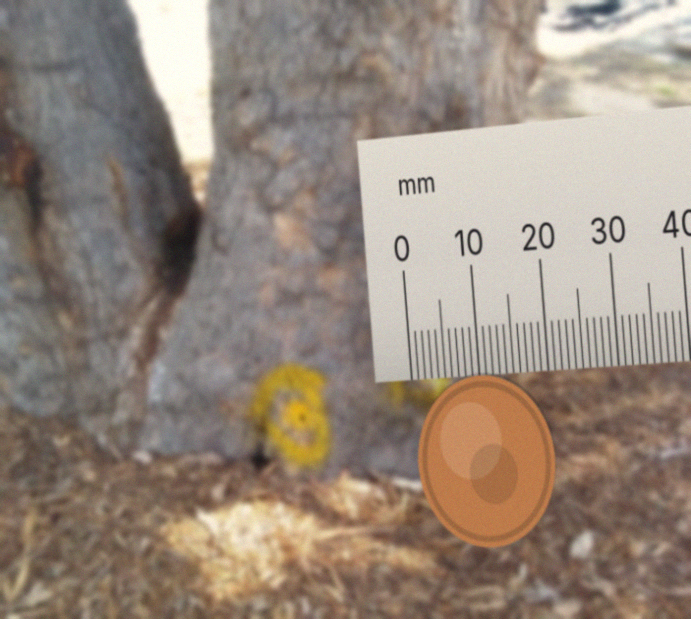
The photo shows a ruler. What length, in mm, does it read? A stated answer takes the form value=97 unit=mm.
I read value=20 unit=mm
